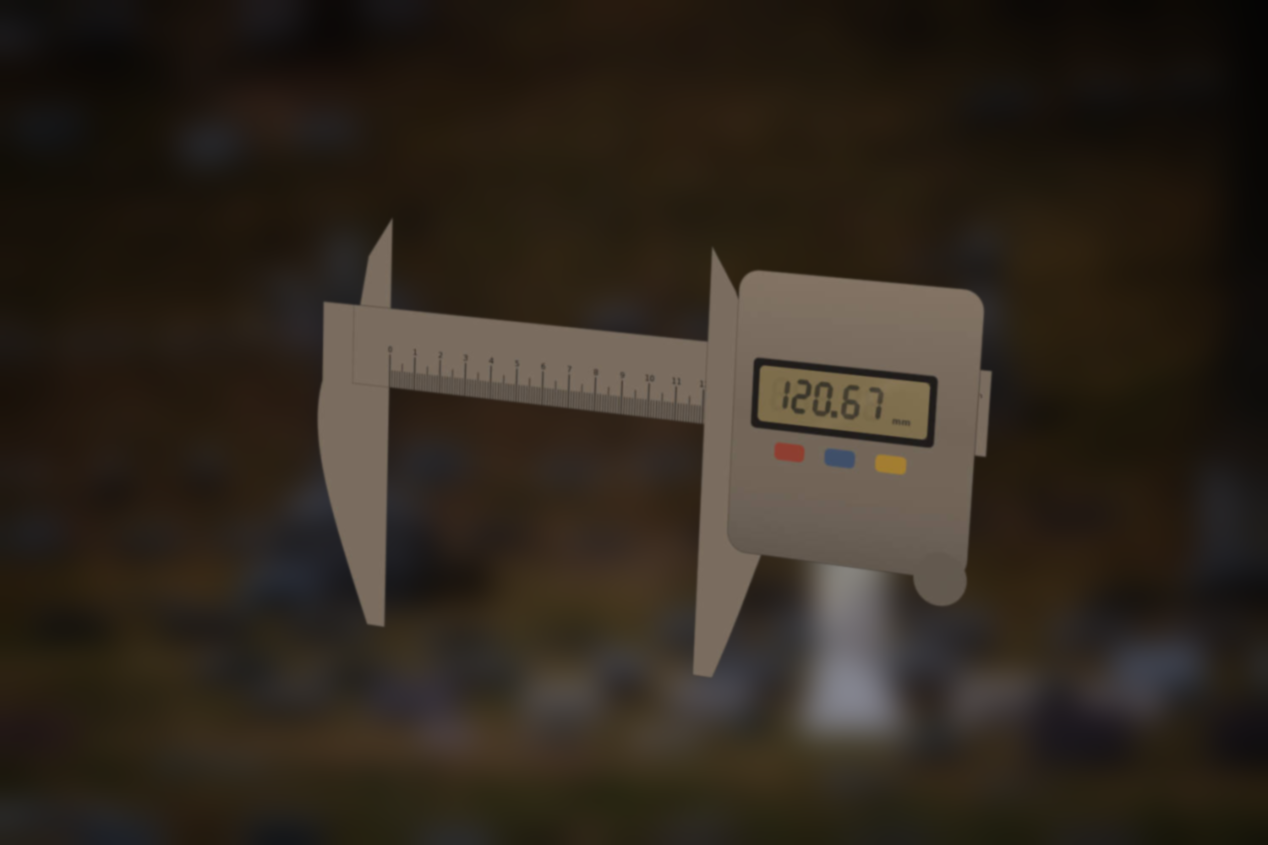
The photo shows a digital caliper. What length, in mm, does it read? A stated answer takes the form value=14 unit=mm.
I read value=120.67 unit=mm
